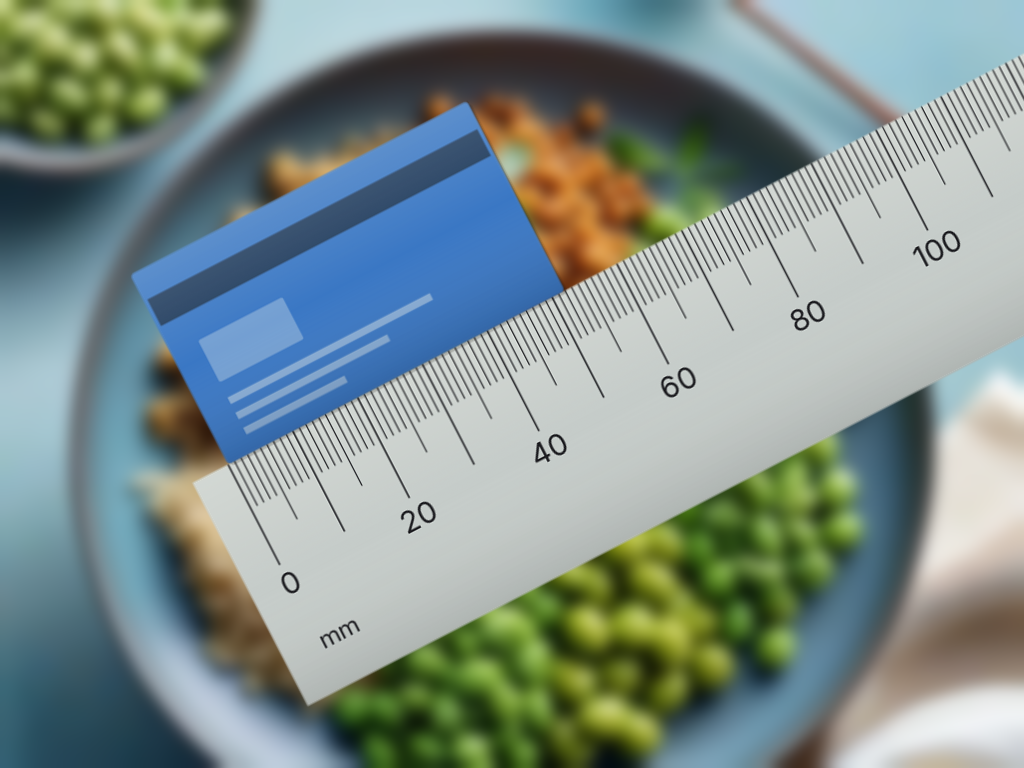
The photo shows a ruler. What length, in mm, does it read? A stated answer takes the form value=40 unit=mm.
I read value=52 unit=mm
